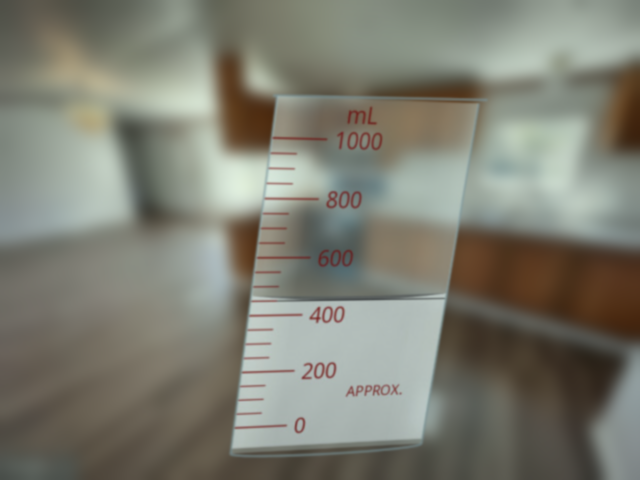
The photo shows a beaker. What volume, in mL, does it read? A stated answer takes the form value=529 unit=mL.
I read value=450 unit=mL
